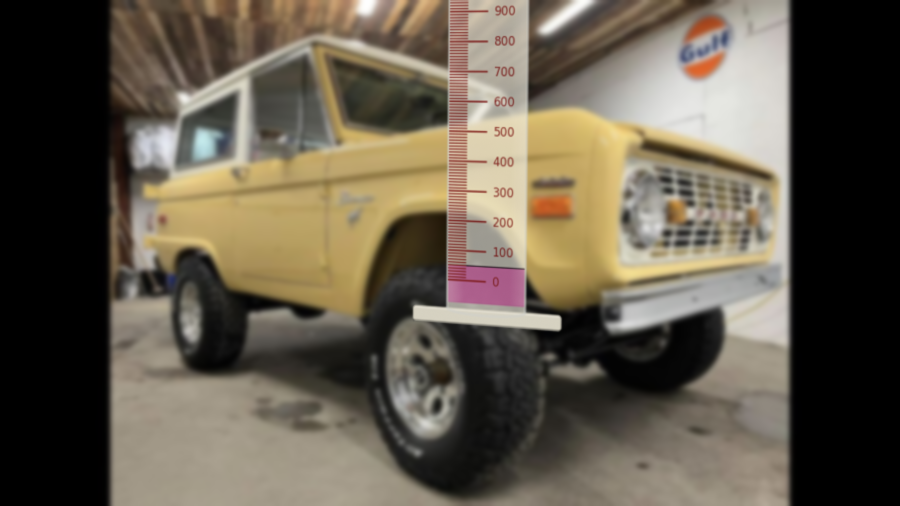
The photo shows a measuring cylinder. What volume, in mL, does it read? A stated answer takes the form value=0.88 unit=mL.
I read value=50 unit=mL
